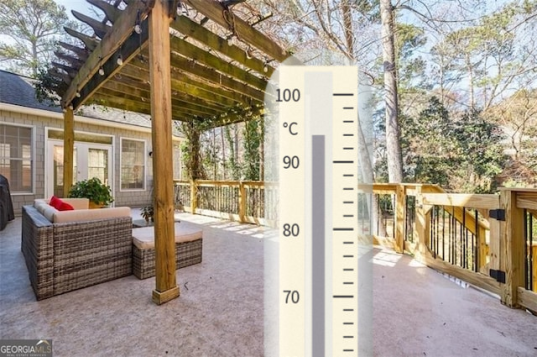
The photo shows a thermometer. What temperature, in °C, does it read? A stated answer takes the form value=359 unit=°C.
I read value=94 unit=°C
